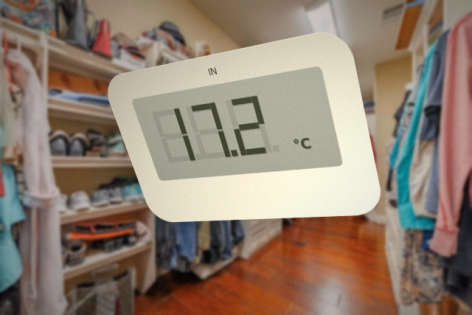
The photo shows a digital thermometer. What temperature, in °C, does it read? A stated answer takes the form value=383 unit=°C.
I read value=17.2 unit=°C
